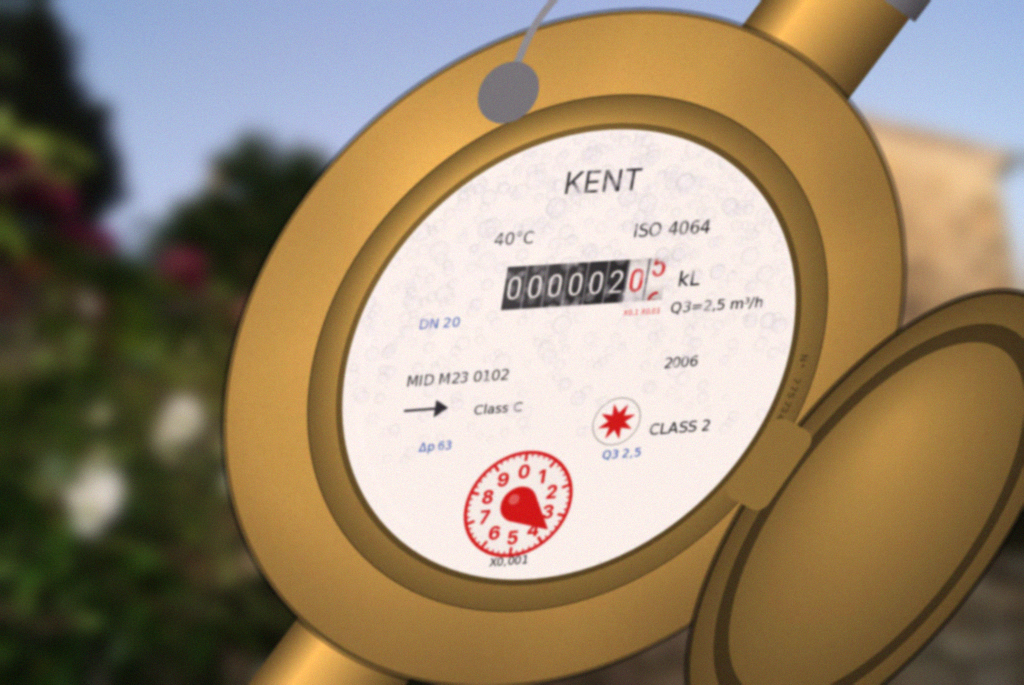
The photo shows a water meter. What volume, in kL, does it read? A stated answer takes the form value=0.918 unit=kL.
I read value=2.053 unit=kL
